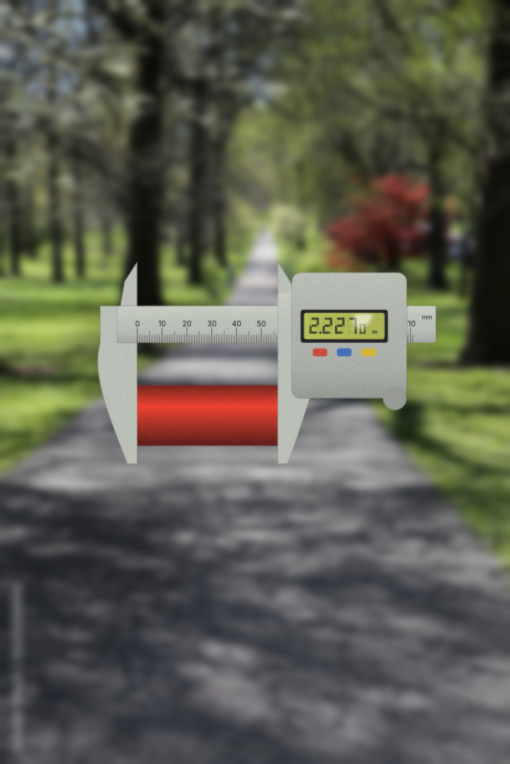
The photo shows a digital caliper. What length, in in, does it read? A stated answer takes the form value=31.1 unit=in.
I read value=2.2270 unit=in
